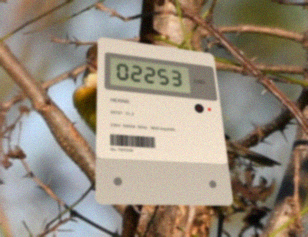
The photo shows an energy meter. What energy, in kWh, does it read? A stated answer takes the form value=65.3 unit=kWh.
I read value=2253 unit=kWh
